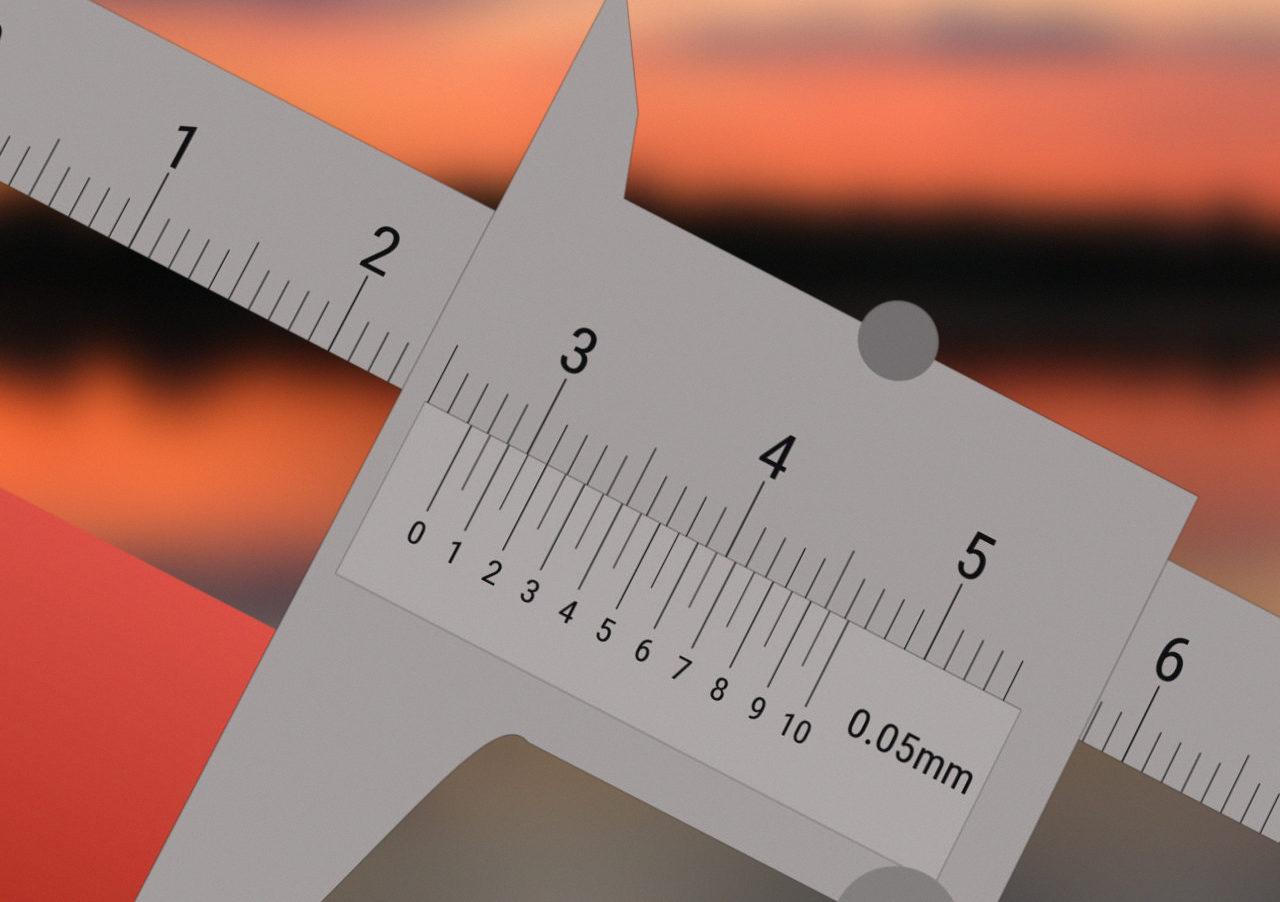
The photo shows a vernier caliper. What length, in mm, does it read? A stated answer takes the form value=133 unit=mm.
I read value=27.2 unit=mm
